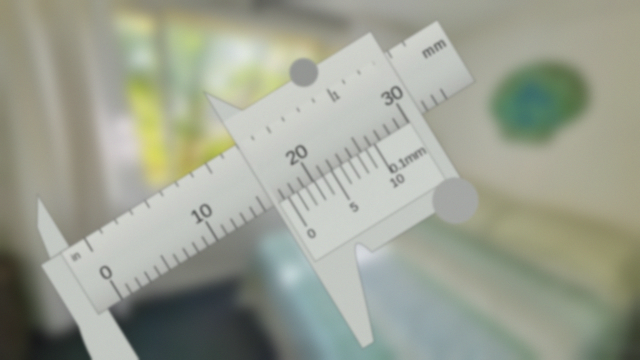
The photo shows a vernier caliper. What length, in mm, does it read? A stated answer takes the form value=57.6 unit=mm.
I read value=17.4 unit=mm
